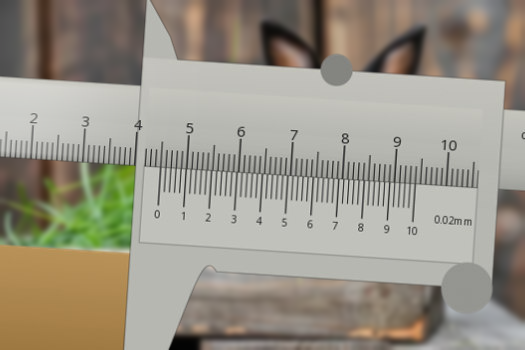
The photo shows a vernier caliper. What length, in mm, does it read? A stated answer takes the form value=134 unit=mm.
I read value=45.0 unit=mm
